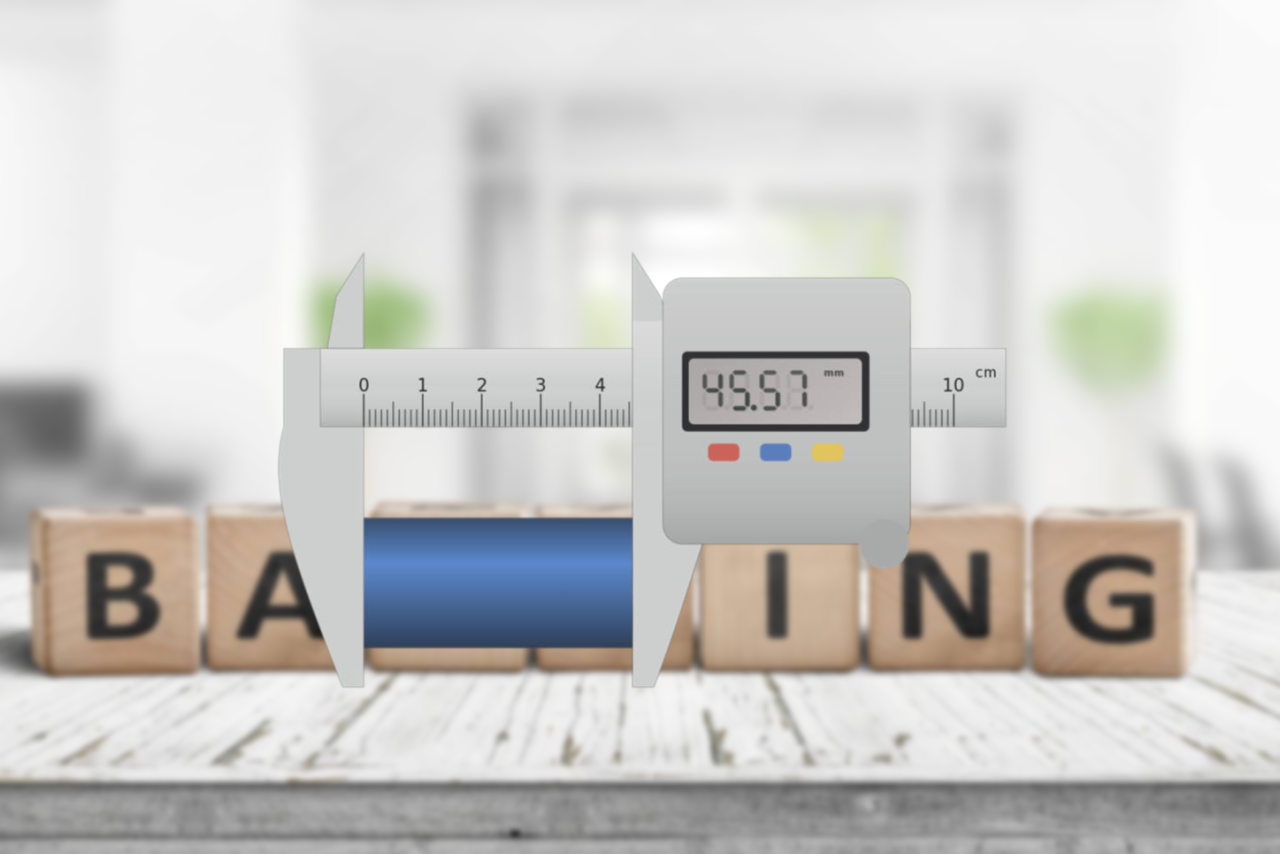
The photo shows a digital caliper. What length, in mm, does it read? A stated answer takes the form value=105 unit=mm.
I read value=45.57 unit=mm
